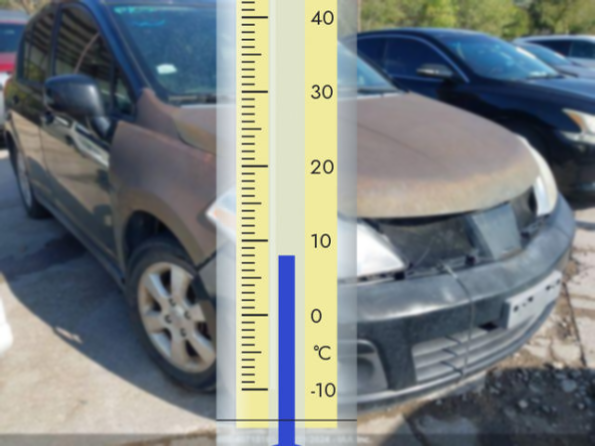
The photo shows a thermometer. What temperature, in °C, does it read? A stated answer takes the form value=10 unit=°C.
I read value=8 unit=°C
